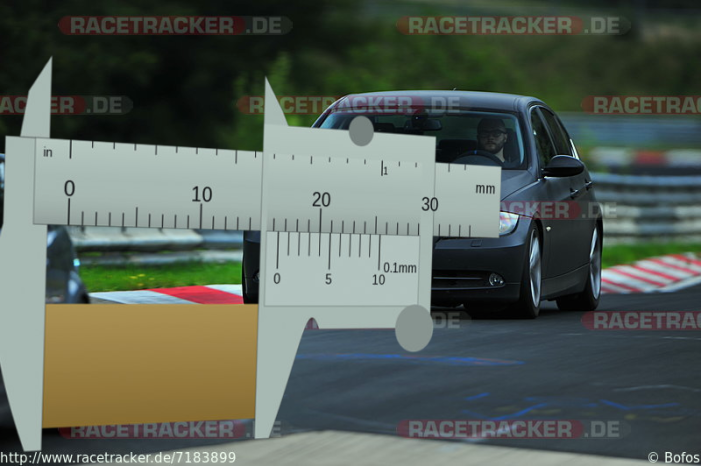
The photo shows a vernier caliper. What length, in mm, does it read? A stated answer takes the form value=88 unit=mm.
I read value=16.4 unit=mm
